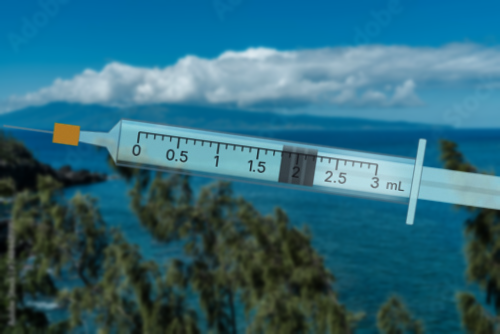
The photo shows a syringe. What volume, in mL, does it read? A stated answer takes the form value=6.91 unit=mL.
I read value=1.8 unit=mL
